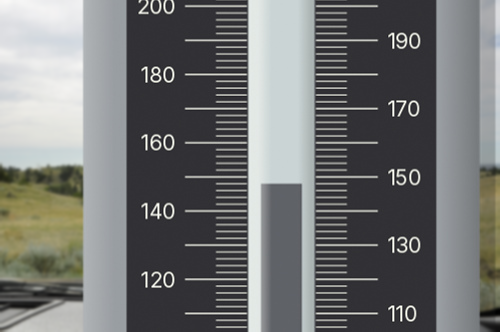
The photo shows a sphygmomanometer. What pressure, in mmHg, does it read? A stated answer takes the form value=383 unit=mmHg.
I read value=148 unit=mmHg
